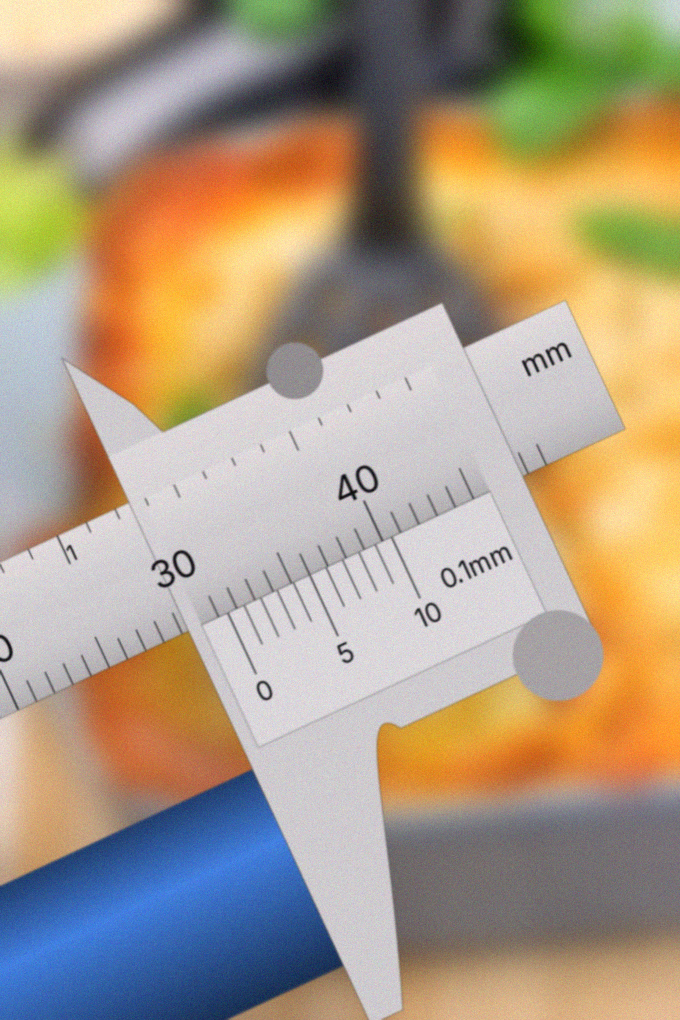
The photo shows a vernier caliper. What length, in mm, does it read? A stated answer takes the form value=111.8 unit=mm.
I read value=31.5 unit=mm
